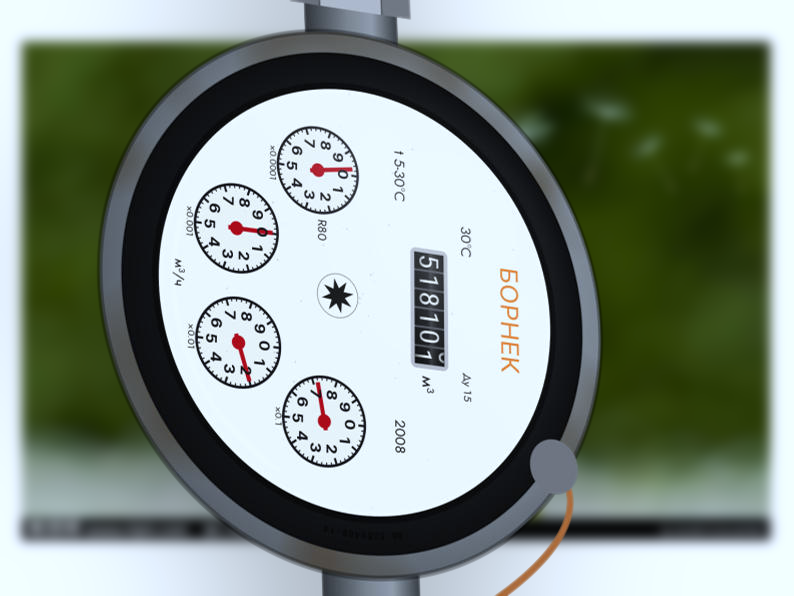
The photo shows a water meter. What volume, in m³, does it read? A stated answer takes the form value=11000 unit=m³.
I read value=518100.7199 unit=m³
